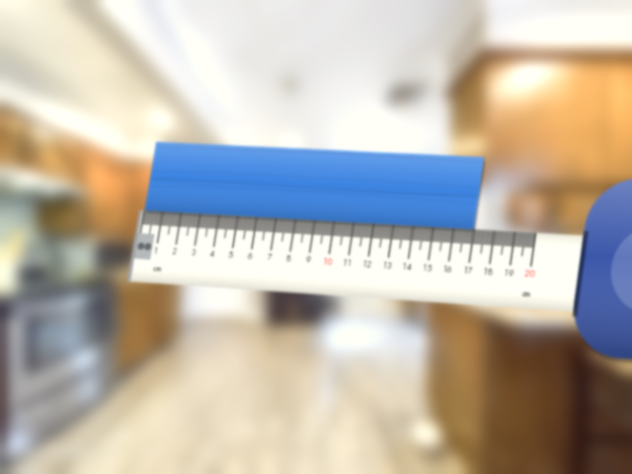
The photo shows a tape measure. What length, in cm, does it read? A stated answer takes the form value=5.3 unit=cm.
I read value=17 unit=cm
